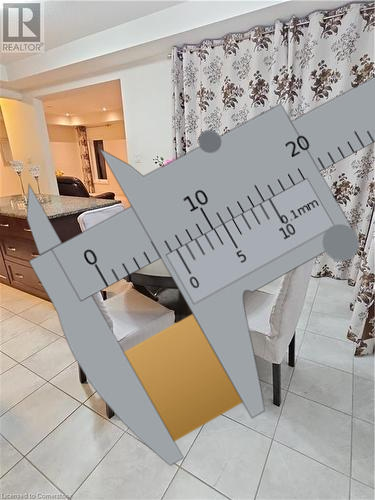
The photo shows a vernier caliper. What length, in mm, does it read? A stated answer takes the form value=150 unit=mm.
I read value=6.5 unit=mm
